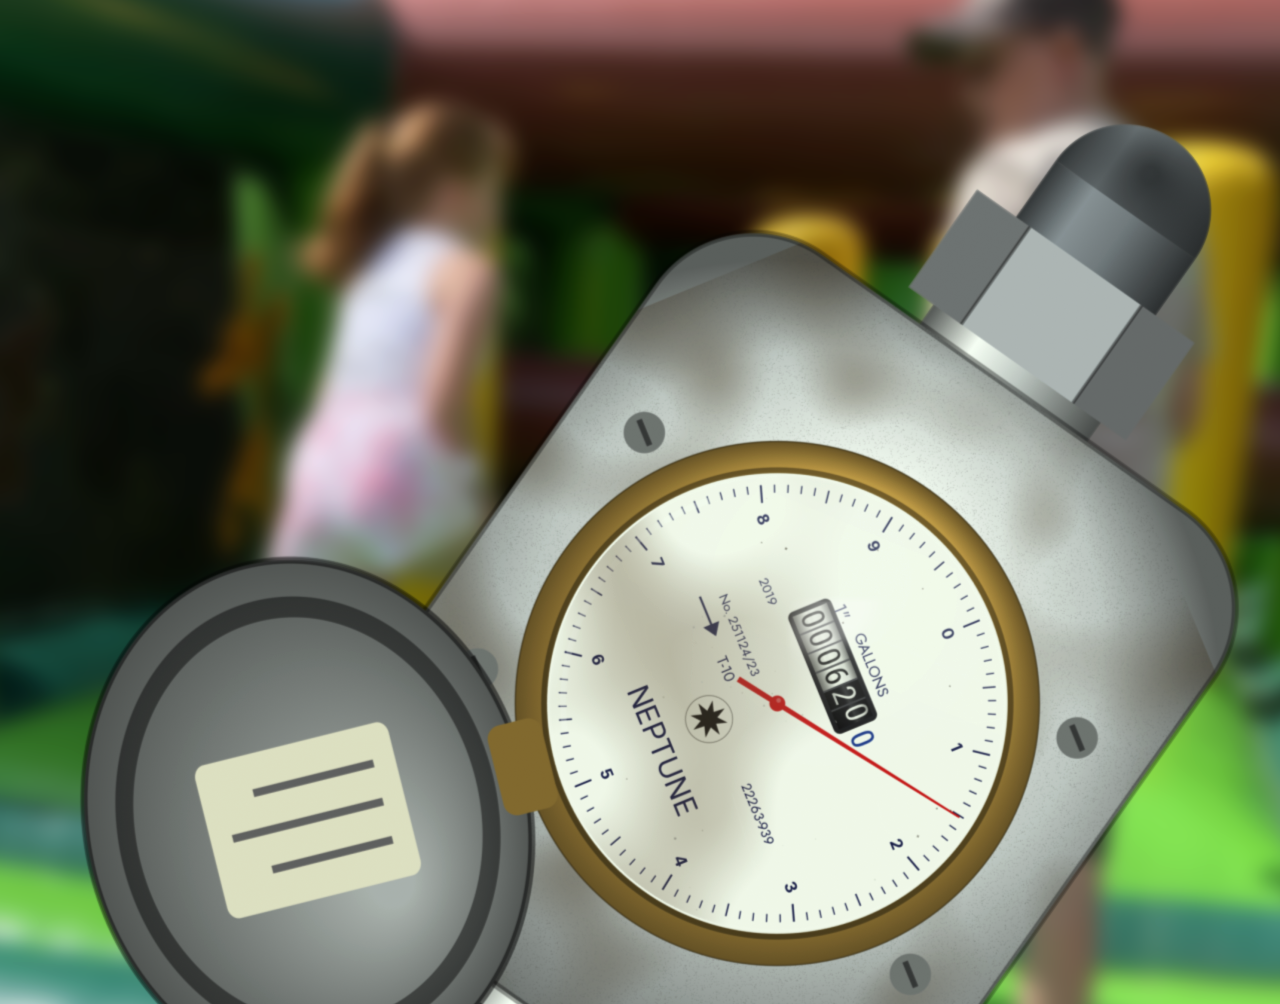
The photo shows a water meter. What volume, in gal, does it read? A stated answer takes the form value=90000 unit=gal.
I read value=6201.5 unit=gal
